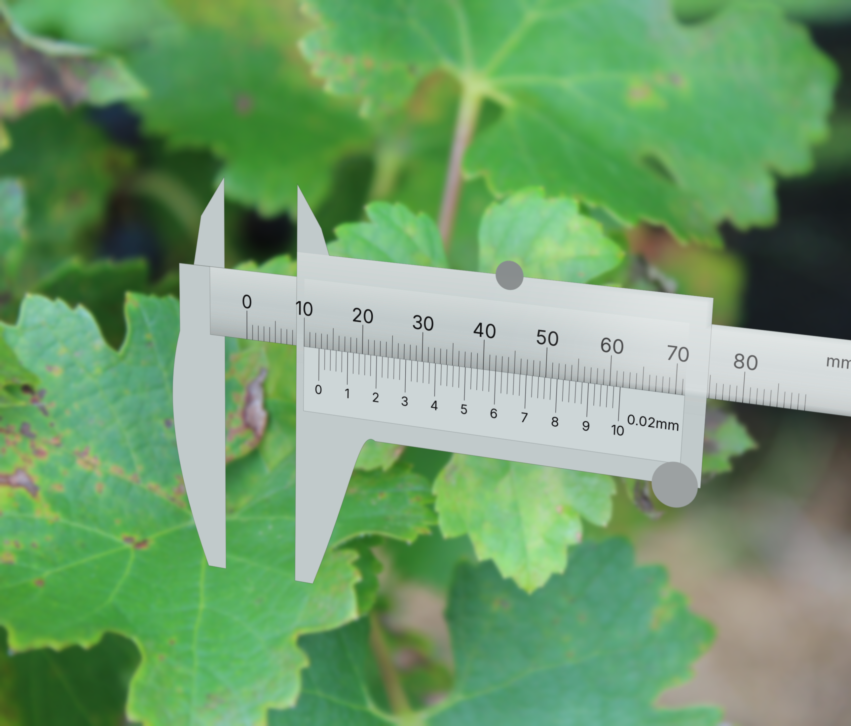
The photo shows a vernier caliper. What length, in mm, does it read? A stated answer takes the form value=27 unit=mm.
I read value=12.6 unit=mm
